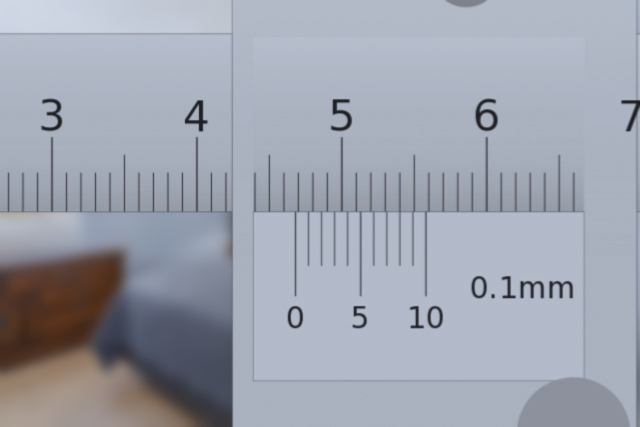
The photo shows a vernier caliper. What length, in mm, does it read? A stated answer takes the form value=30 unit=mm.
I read value=46.8 unit=mm
